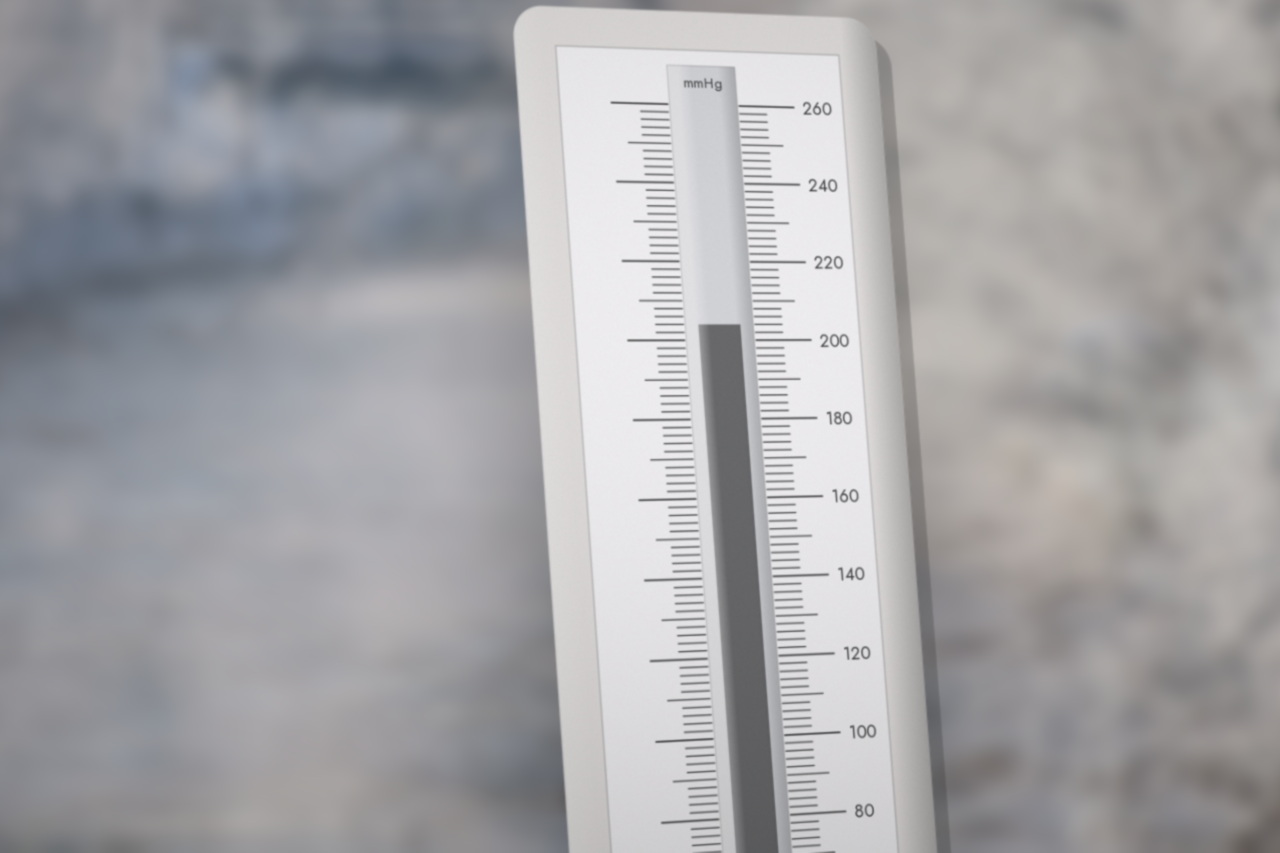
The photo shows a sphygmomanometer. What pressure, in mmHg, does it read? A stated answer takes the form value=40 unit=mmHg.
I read value=204 unit=mmHg
